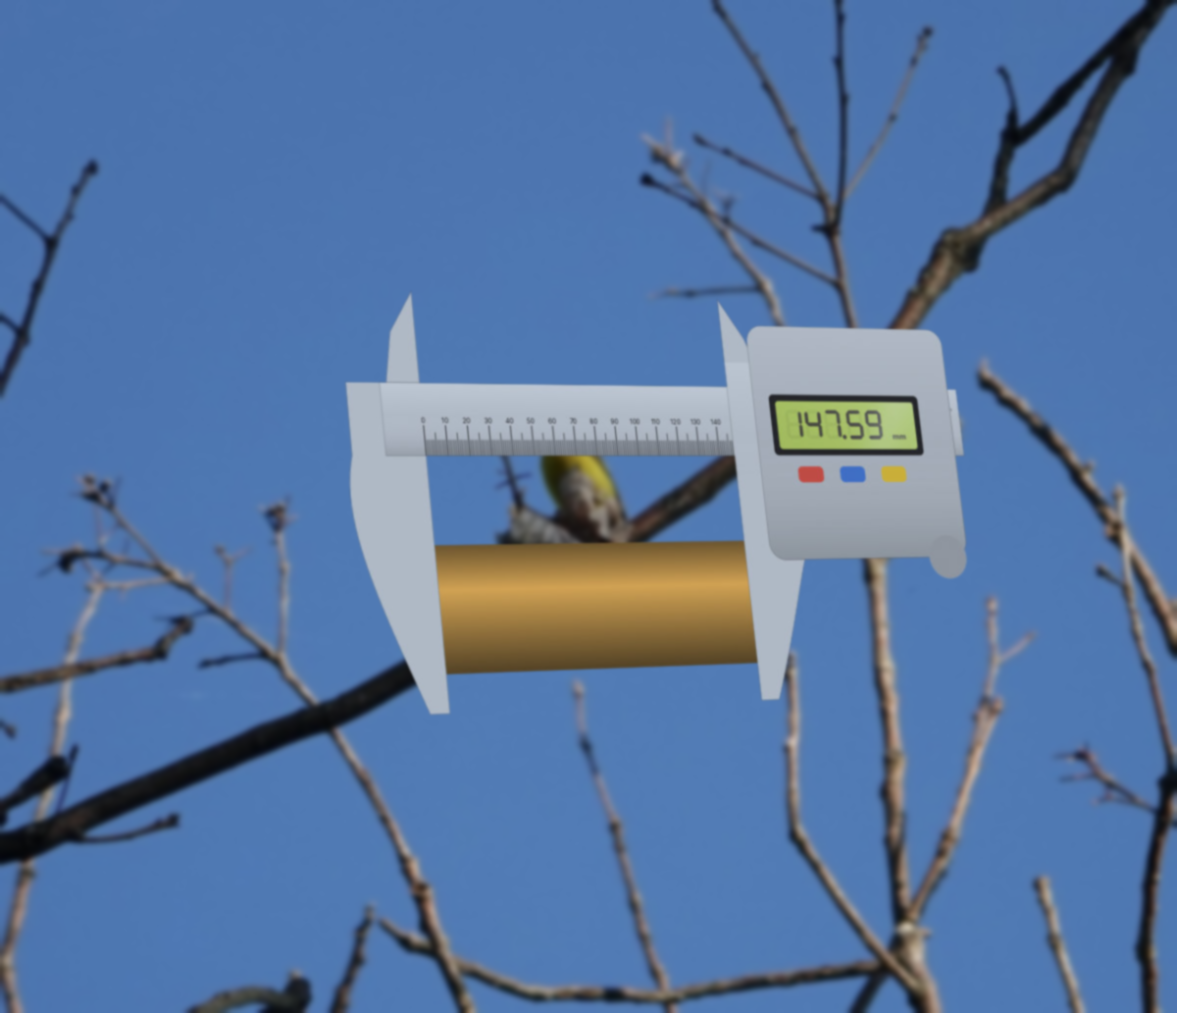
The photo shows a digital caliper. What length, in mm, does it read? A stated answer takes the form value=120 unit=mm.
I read value=147.59 unit=mm
